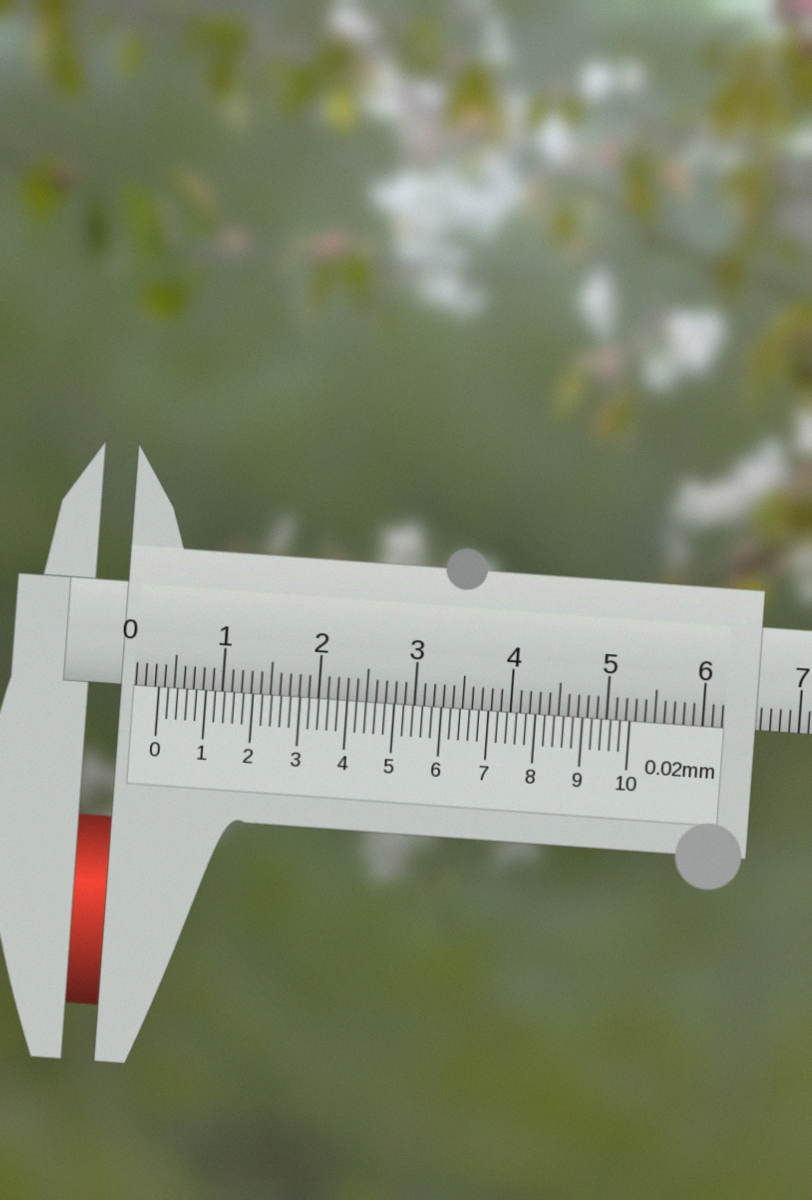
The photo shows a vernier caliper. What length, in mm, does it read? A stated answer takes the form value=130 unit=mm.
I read value=3.4 unit=mm
